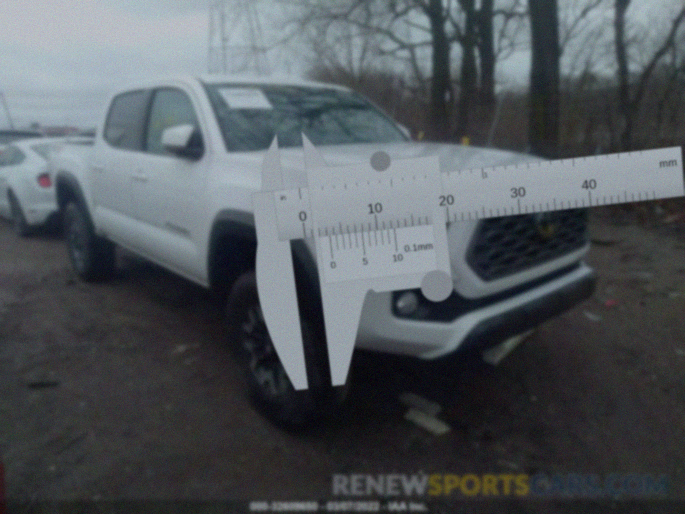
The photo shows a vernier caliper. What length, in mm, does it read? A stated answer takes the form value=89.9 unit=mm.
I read value=3.4 unit=mm
